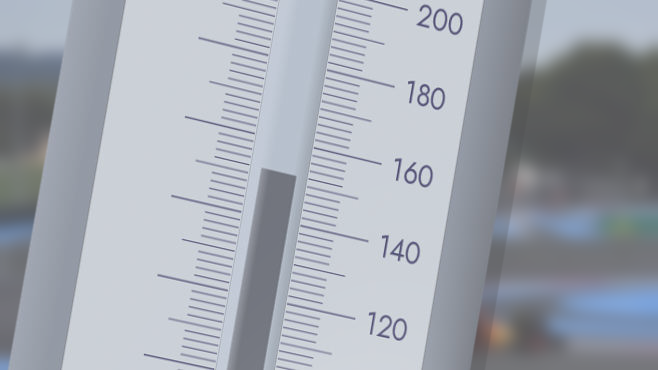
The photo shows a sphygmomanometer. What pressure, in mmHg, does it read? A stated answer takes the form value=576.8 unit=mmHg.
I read value=152 unit=mmHg
